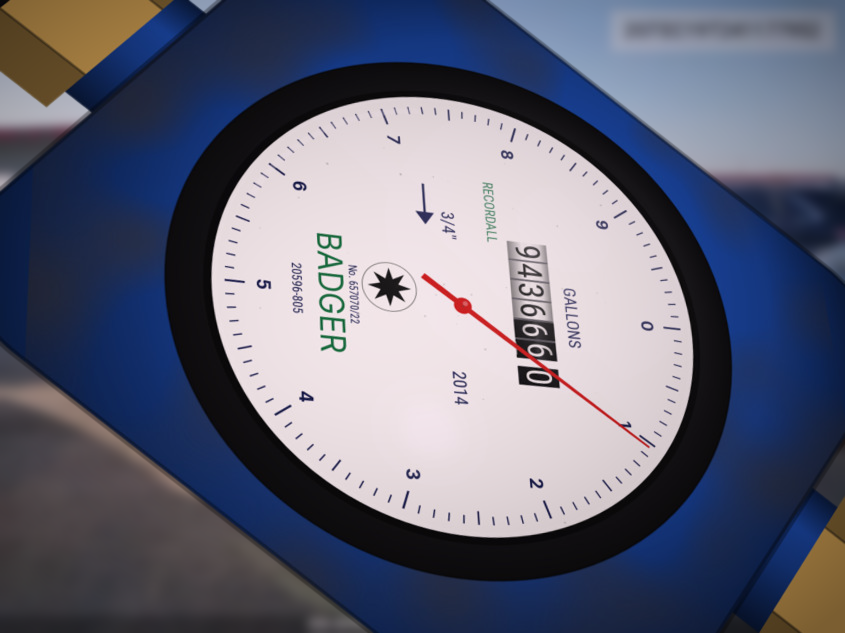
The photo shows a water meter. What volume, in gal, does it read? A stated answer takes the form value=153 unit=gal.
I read value=9436661.0 unit=gal
